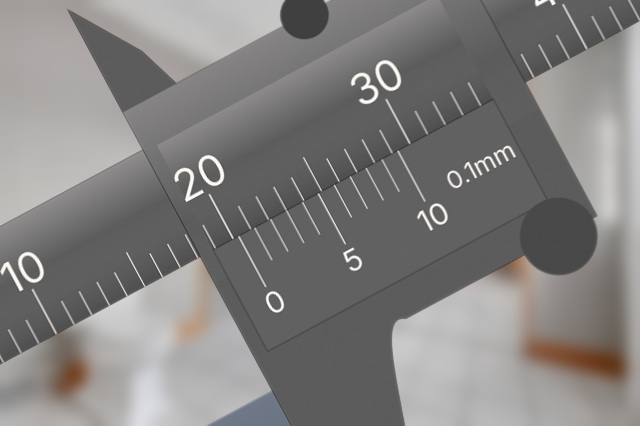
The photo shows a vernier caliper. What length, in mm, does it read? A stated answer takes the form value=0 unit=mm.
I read value=20.3 unit=mm
